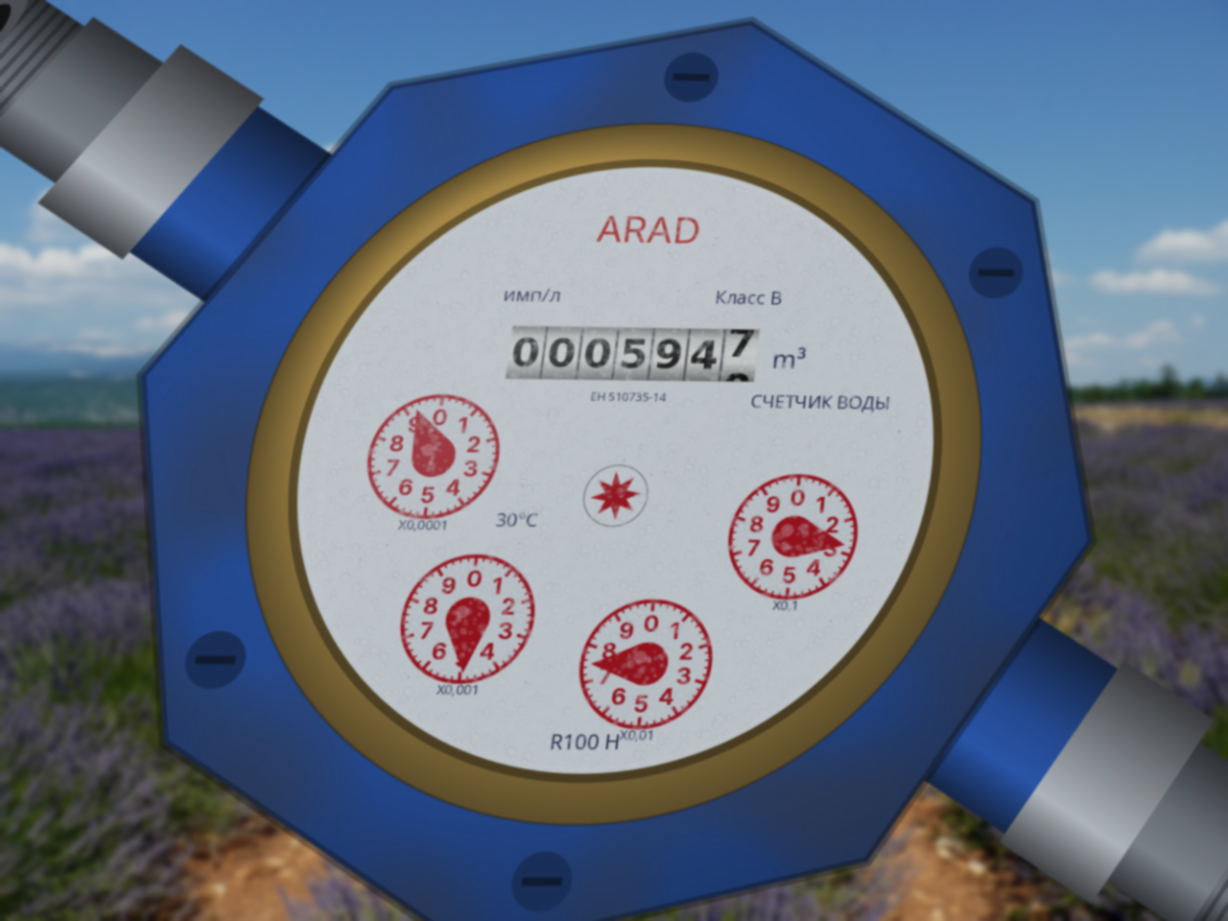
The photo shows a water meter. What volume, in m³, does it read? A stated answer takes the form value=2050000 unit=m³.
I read value=5947.2749 unit=m³
